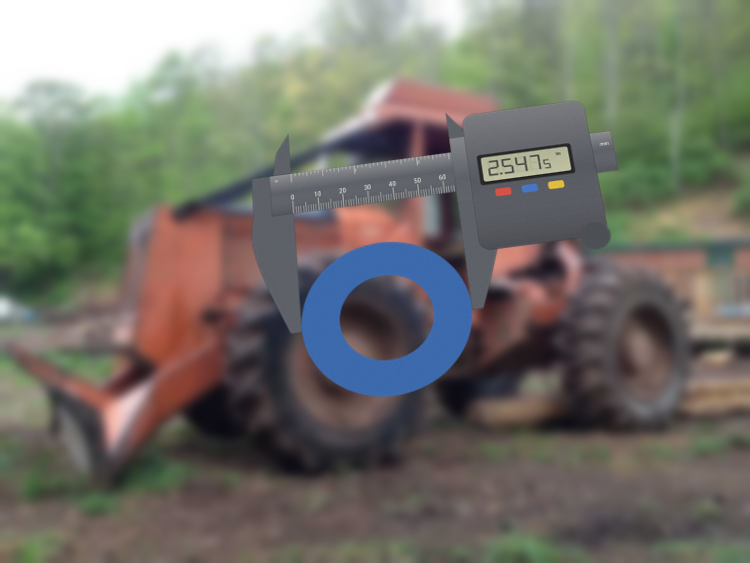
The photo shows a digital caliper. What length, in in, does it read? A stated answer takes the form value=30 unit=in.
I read value=2.5475 unit=in
